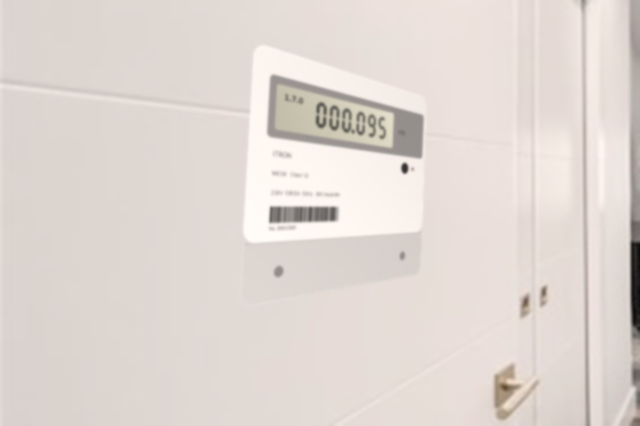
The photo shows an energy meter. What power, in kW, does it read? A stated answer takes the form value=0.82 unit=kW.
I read value=0.095 unit=kW
